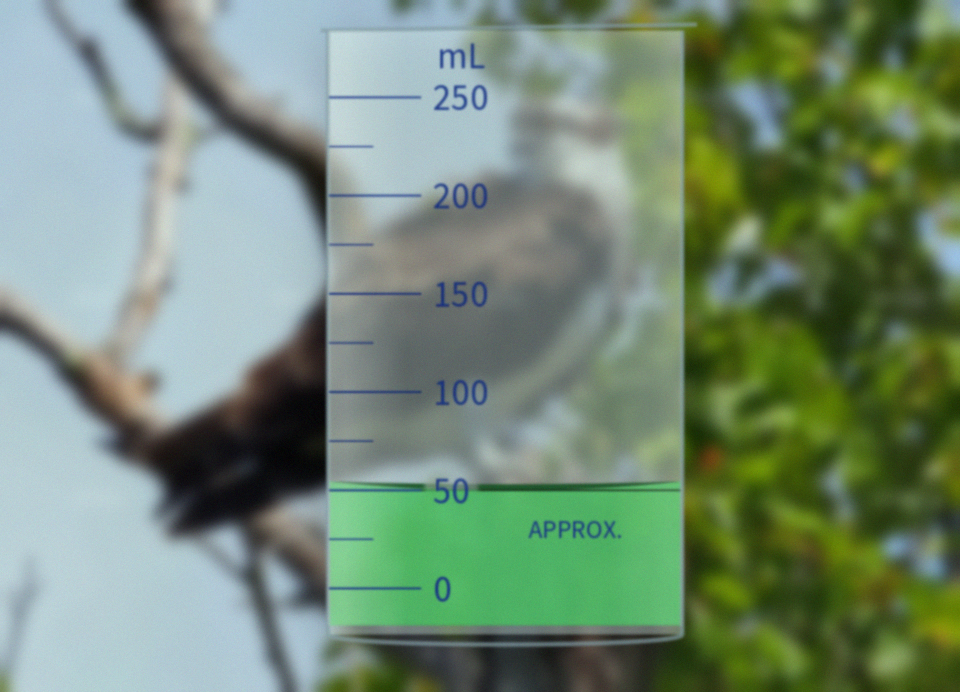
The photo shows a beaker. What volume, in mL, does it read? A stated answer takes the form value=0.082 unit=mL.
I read value=50 unit=mL
